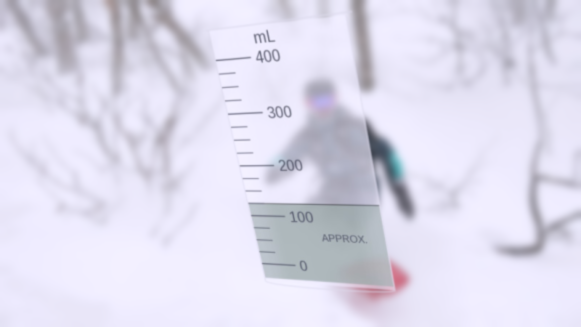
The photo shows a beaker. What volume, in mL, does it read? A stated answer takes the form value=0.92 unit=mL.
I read value=125 unit=mL
